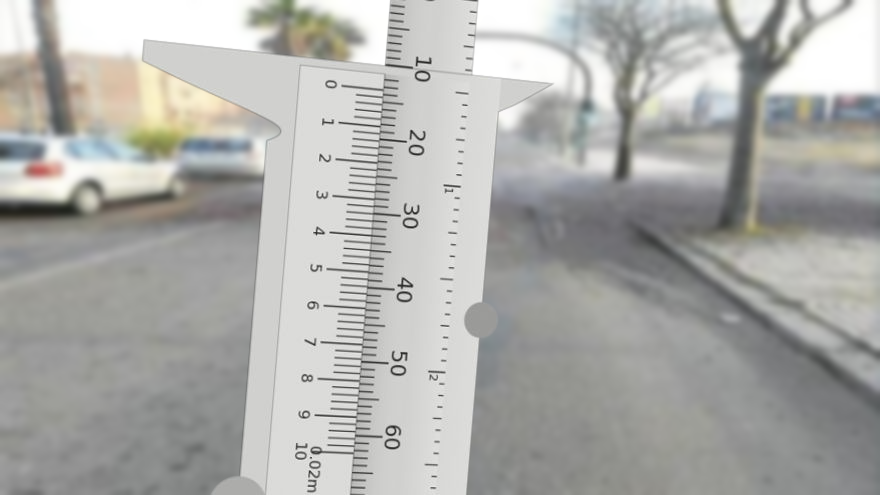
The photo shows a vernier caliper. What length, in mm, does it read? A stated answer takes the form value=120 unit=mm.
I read value=13.4 unit=mm
